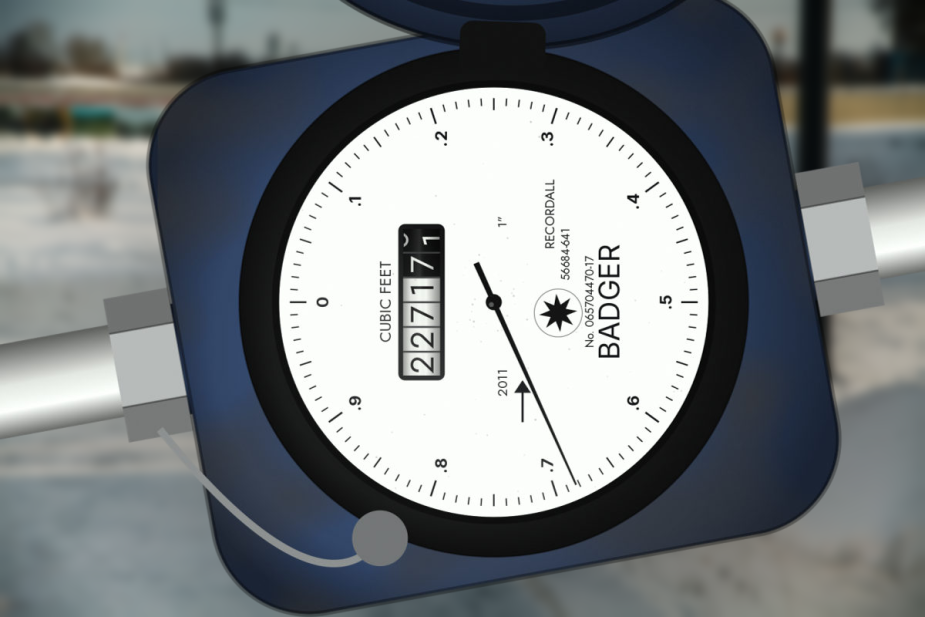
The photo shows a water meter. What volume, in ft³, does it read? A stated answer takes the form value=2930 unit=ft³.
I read value=227170.68 unit=ft³
